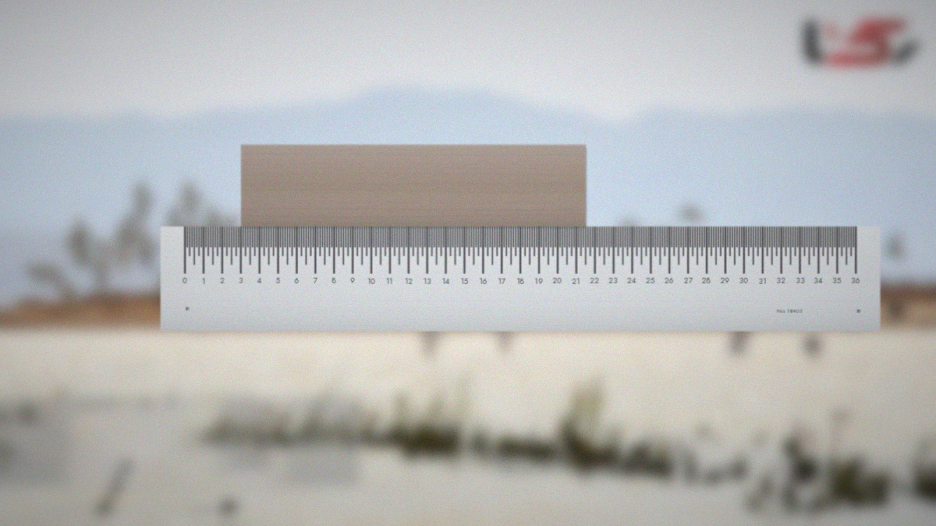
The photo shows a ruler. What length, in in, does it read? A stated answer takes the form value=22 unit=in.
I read value=18.5 unit=in
